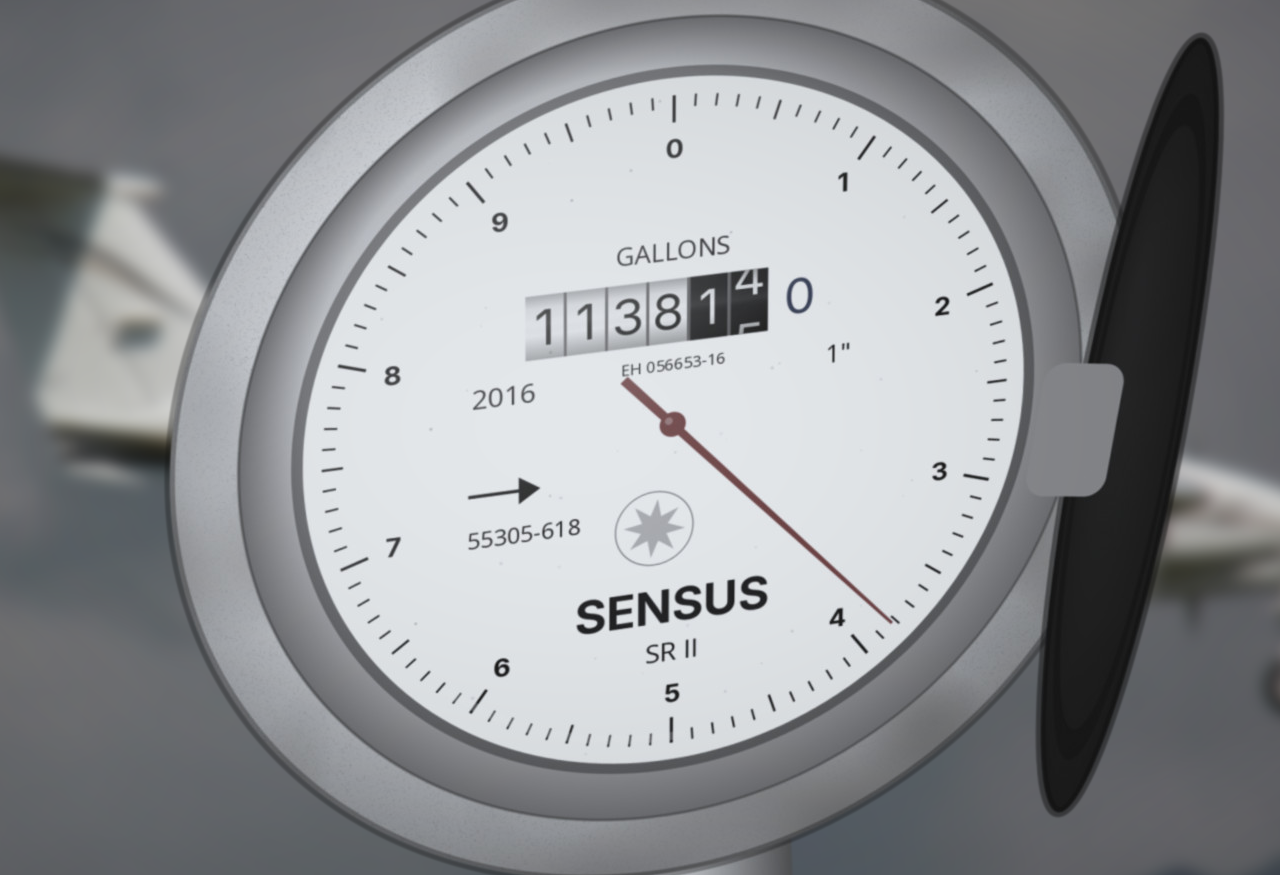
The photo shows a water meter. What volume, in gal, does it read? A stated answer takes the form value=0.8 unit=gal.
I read value=1138143.8 unit=gal
